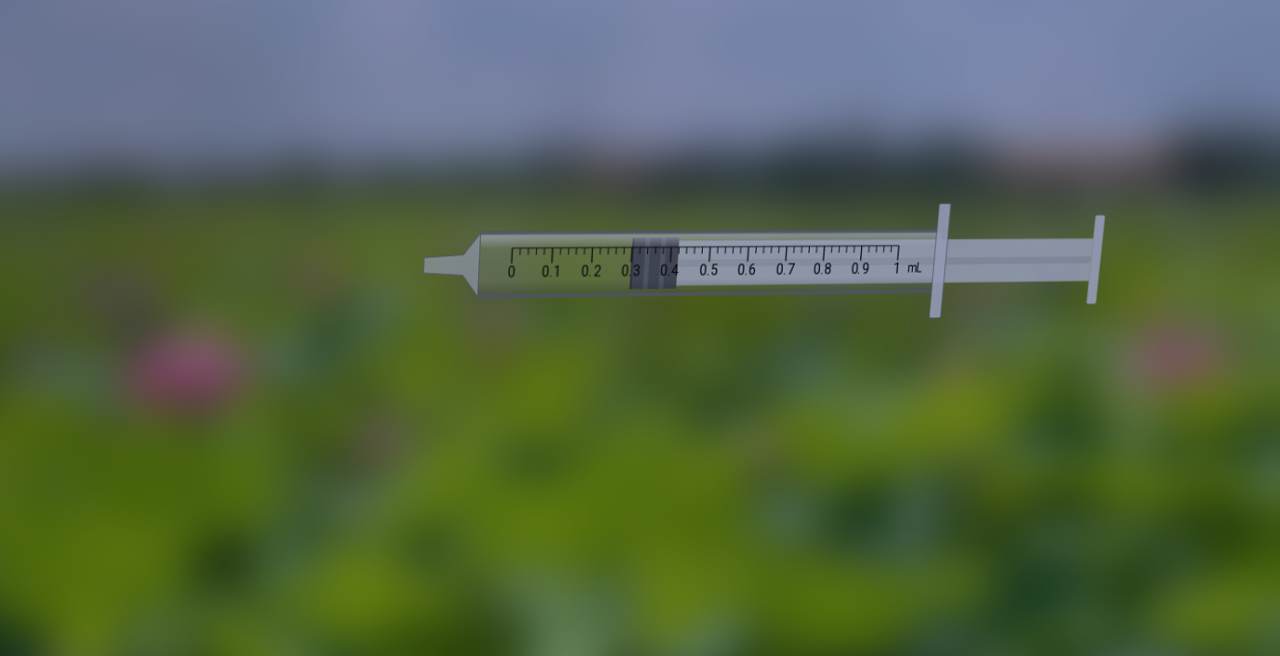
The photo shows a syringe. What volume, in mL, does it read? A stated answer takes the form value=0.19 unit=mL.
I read value=0.3 unit=mL
